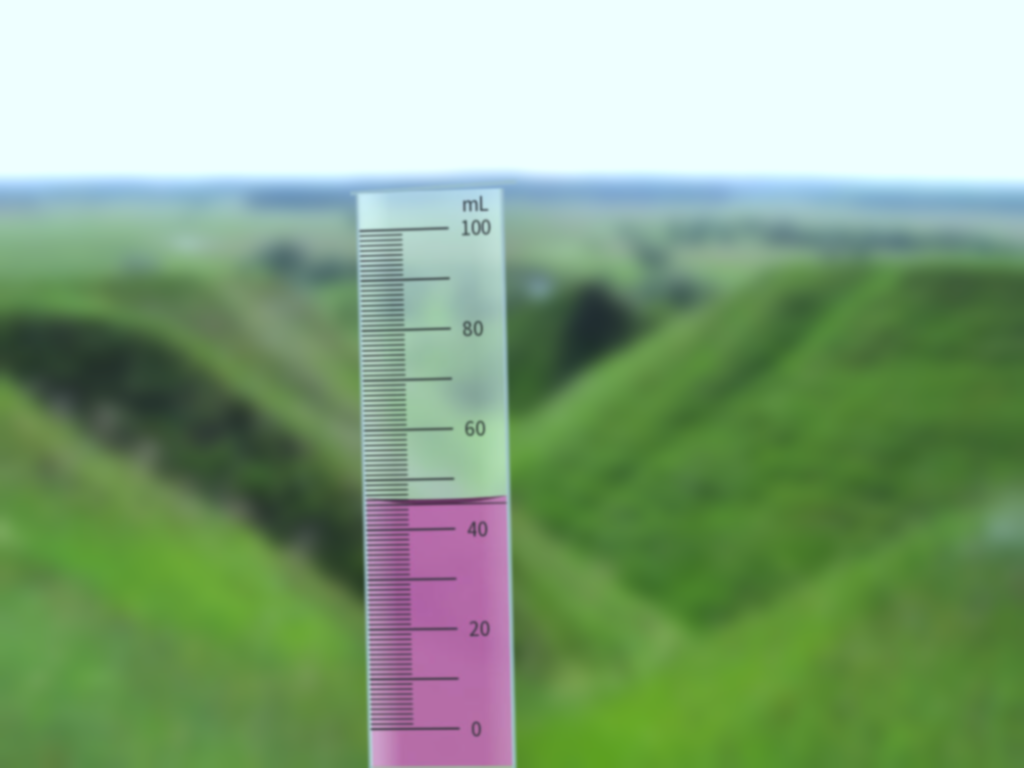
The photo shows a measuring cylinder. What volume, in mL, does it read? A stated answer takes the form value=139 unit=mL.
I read value=45 unit=mL
